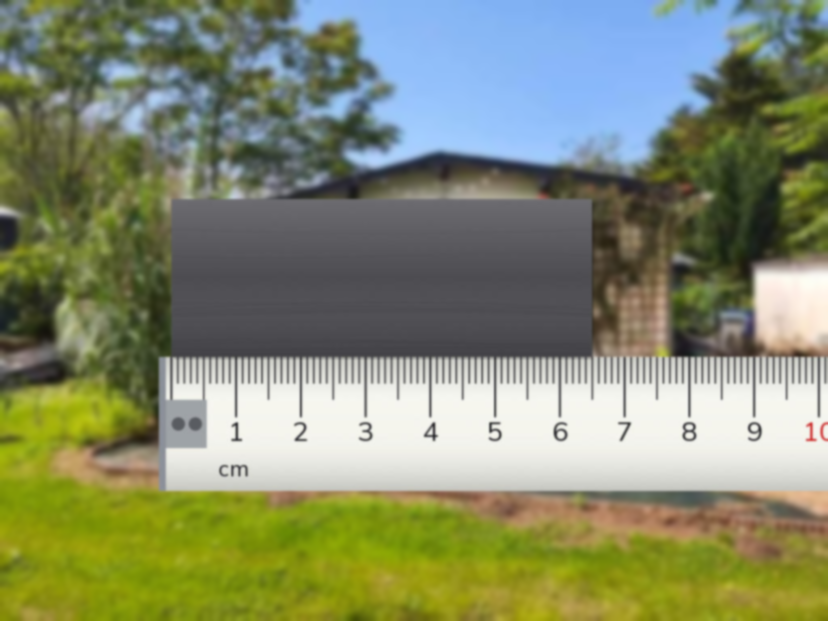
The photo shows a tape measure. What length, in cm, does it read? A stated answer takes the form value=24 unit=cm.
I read value=6.5 unit=cm
